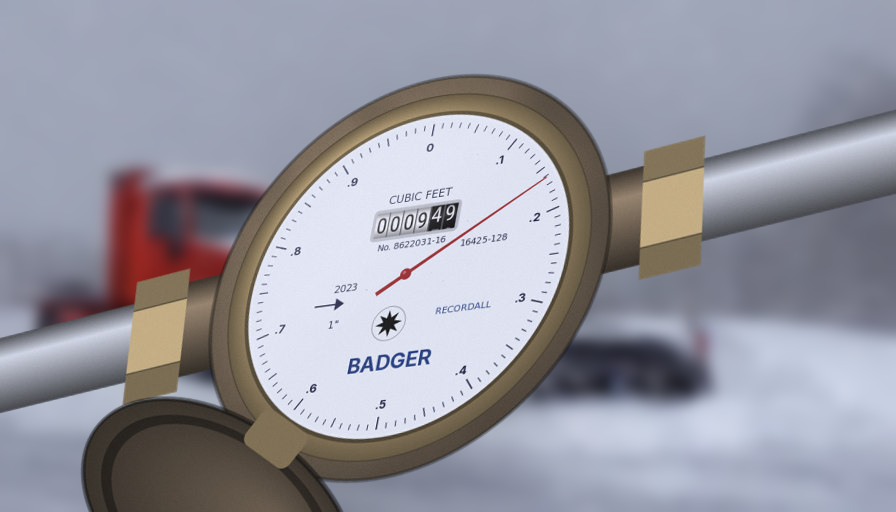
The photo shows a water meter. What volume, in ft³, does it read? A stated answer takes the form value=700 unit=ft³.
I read value=949.16 unit=ft³
